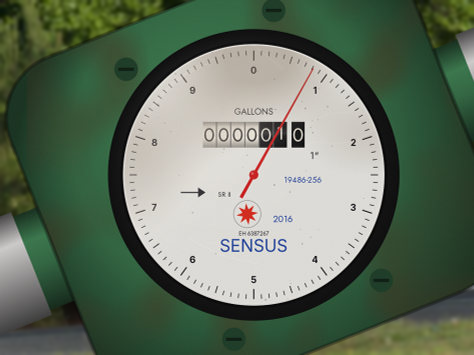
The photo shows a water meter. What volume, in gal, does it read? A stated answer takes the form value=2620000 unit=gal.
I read value=10.8 unit=gal
